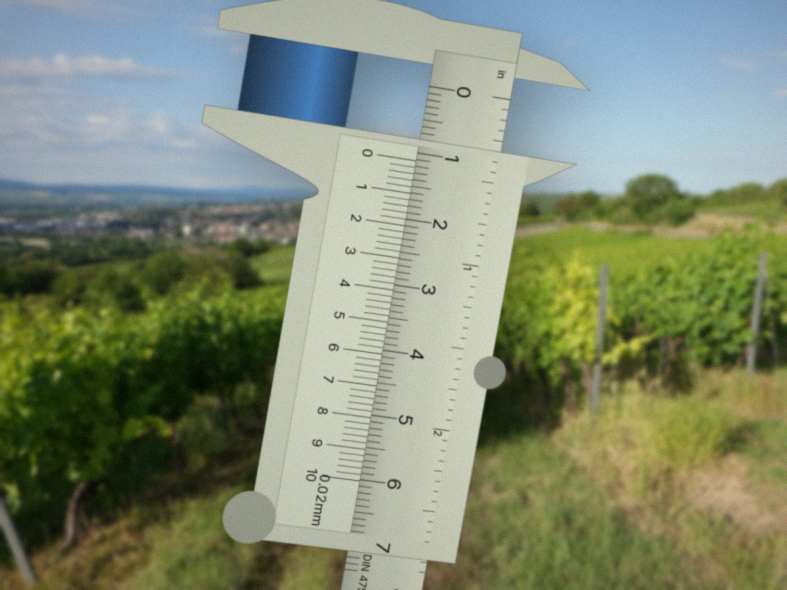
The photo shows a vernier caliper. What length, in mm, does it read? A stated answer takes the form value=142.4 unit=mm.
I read value=11.2 unit=mm
